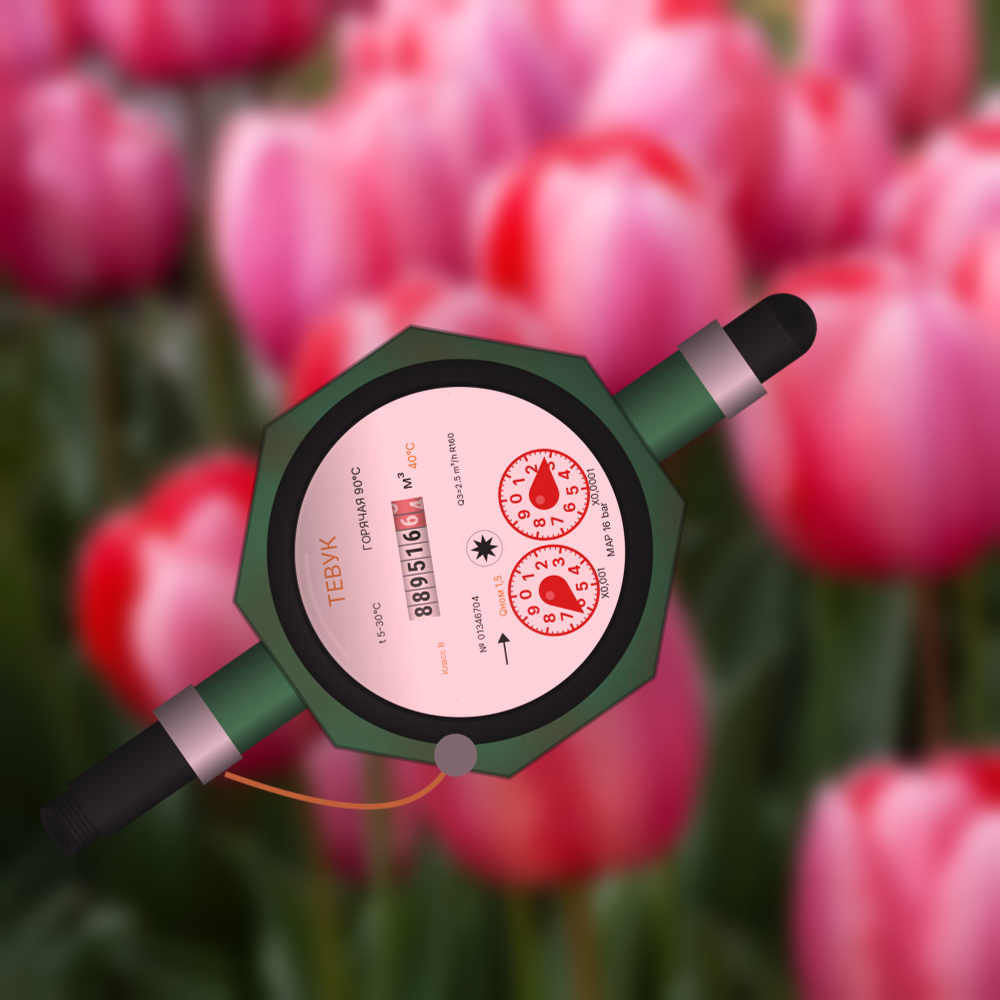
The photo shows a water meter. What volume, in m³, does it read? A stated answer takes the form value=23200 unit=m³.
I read value=889516.6362 unit=m³
